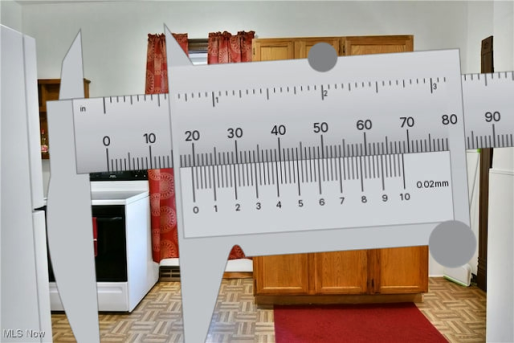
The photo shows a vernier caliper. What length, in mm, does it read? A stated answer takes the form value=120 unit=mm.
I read value=19.5 unit=mm
